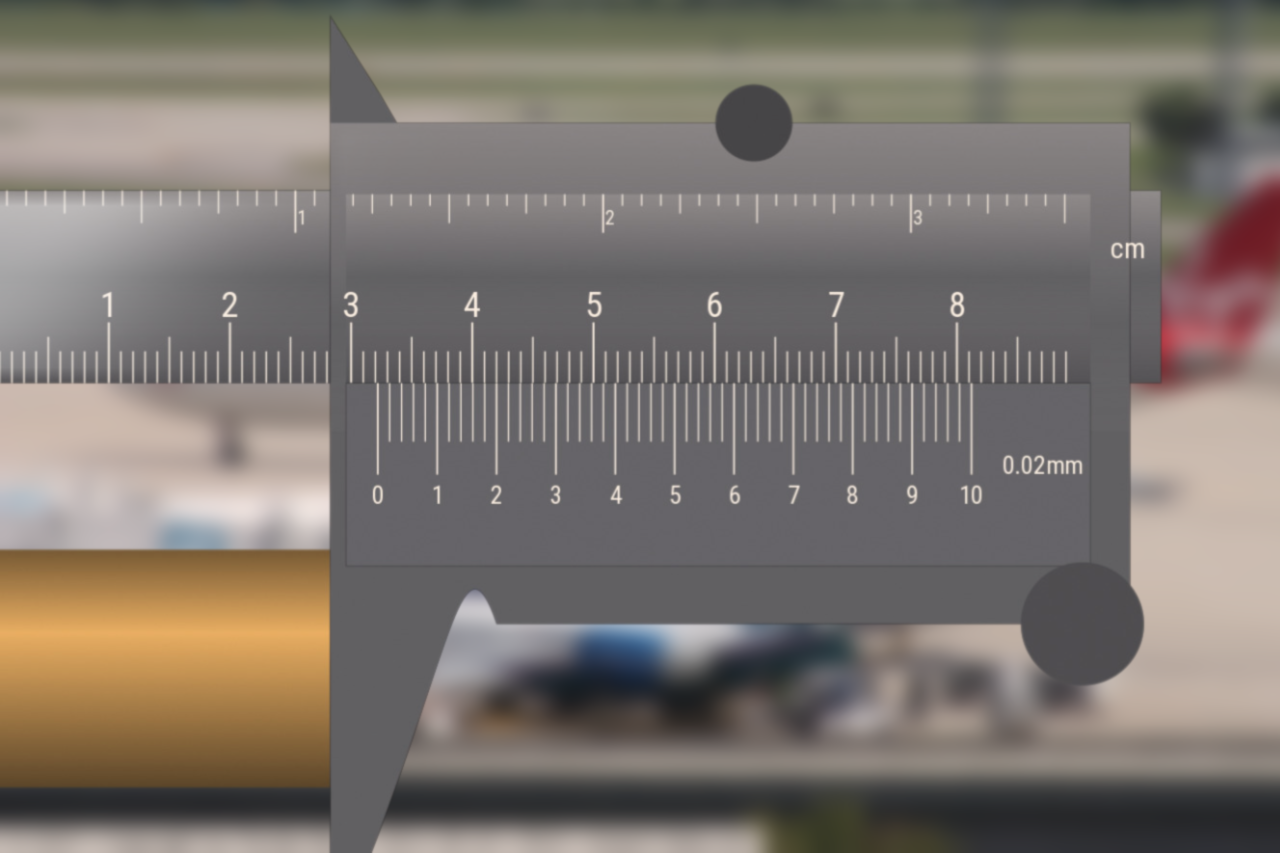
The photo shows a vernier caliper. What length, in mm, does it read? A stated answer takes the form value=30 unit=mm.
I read value=32.2 unit=mm
